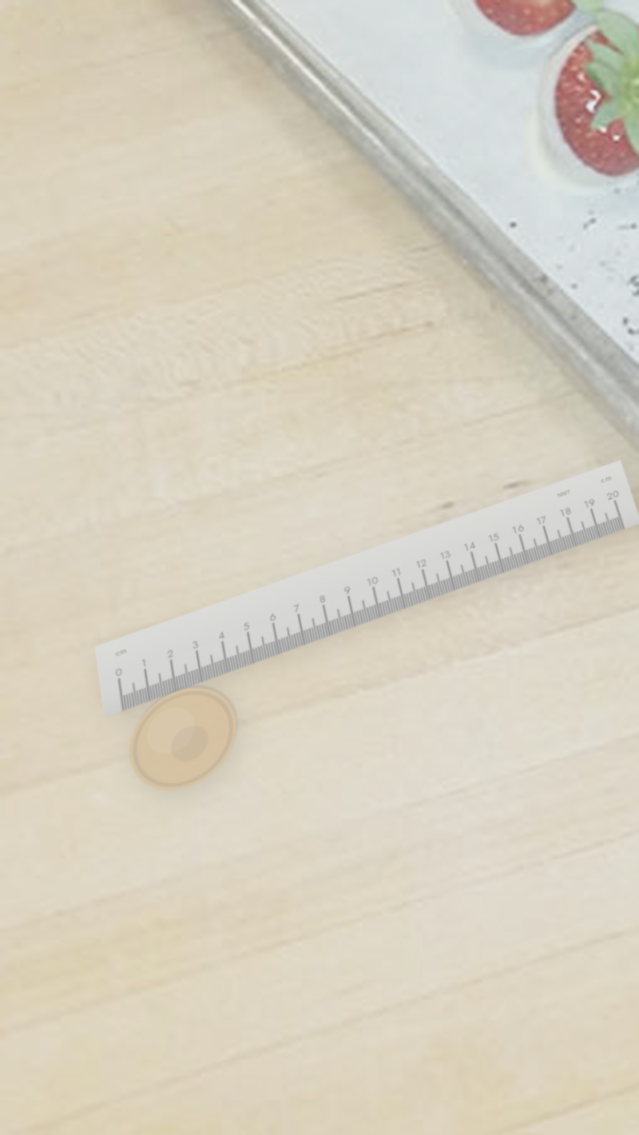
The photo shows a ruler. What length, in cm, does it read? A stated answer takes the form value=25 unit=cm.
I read value=4 unit=cm
